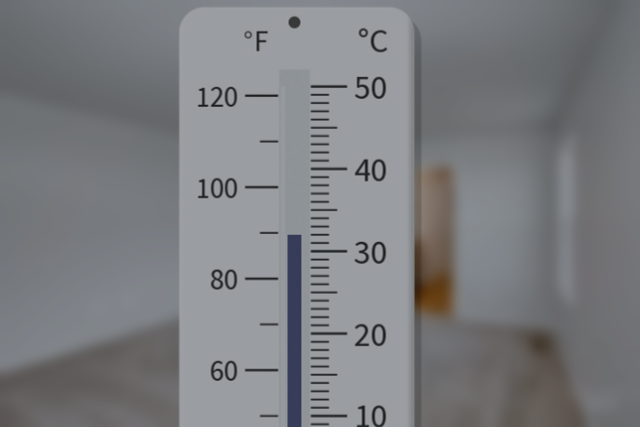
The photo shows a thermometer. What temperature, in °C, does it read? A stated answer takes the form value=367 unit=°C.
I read value=32 unit=°C
